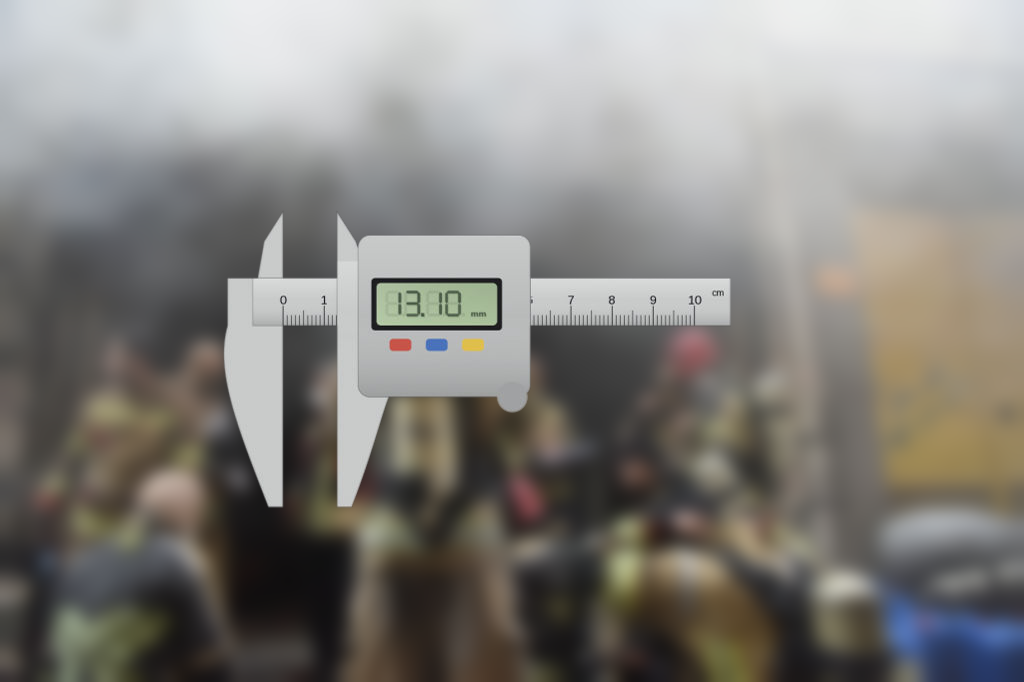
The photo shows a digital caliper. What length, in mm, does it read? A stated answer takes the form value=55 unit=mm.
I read value=13.10 unit=mm
